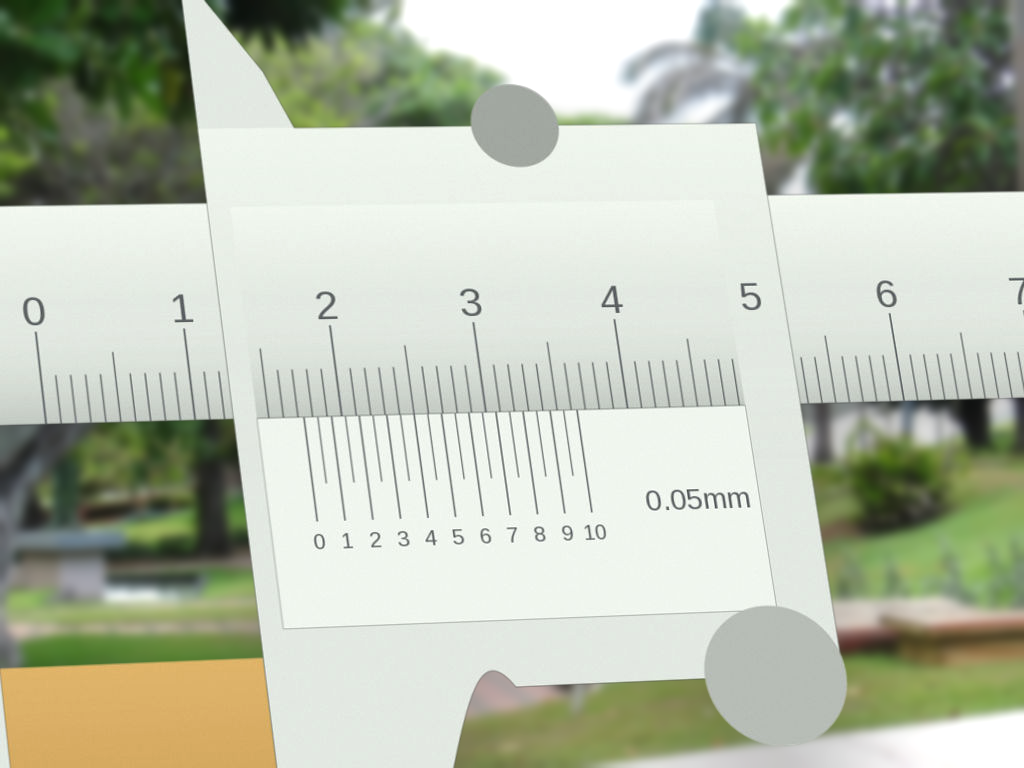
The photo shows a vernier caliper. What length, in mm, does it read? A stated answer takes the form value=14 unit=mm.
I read value=17.4 unit=mm
